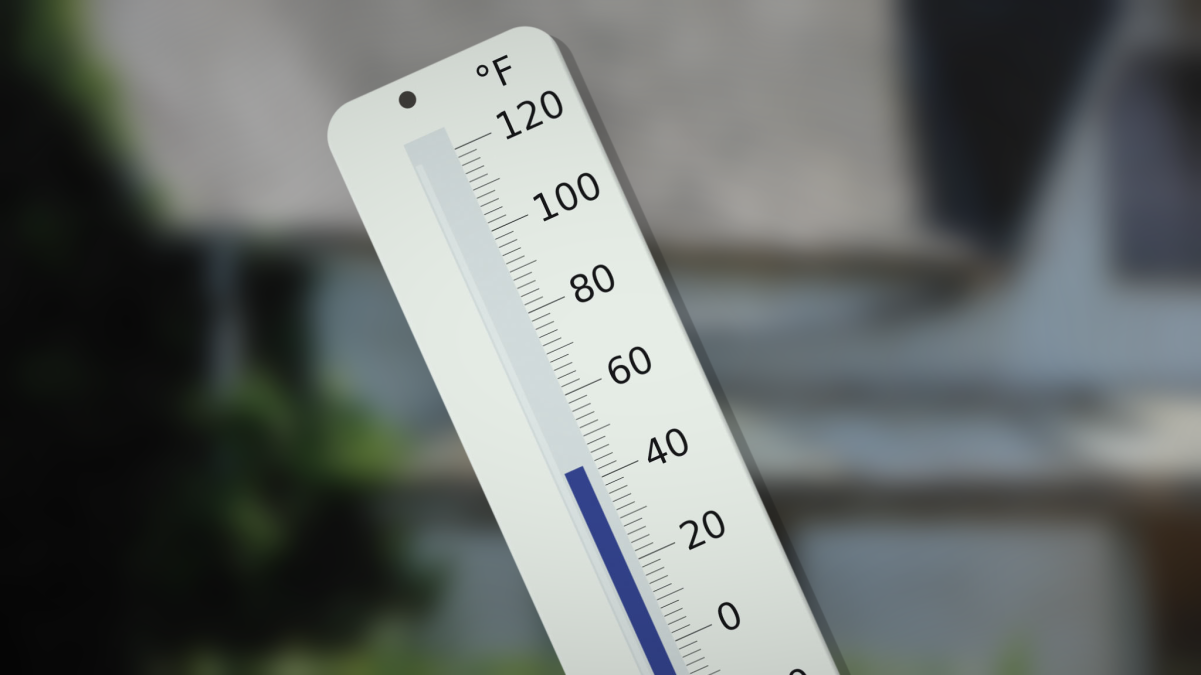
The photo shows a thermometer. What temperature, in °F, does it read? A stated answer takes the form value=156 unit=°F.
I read value=44 unit=°F
